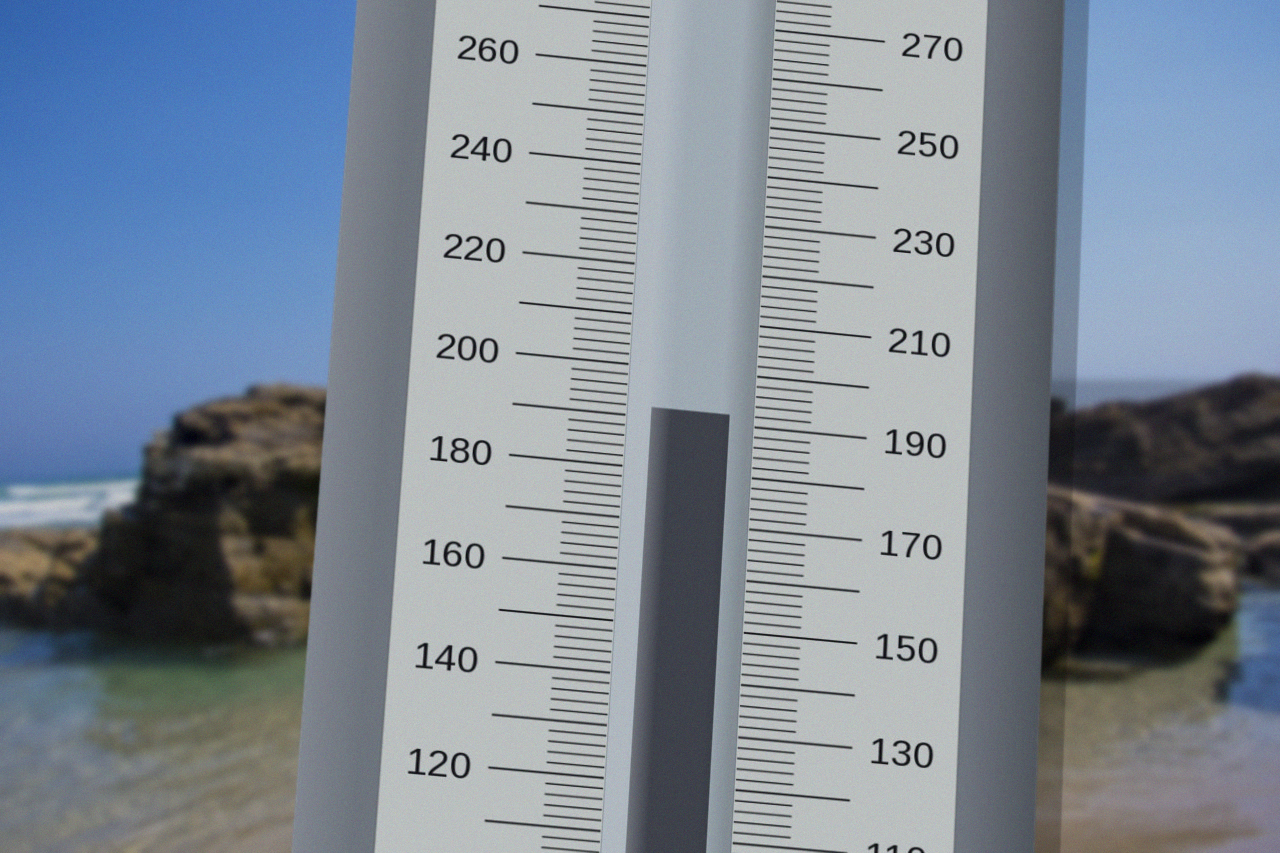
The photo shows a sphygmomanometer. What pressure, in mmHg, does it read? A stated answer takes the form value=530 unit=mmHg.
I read value=192 unit=mmHg
